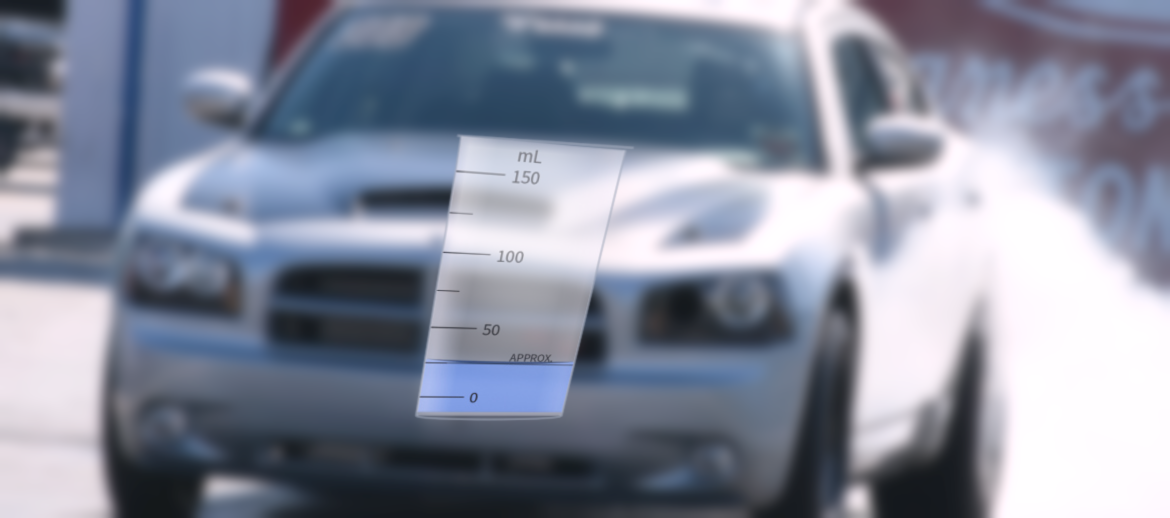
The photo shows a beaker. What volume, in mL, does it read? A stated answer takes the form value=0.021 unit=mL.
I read value=25 unit=mL
